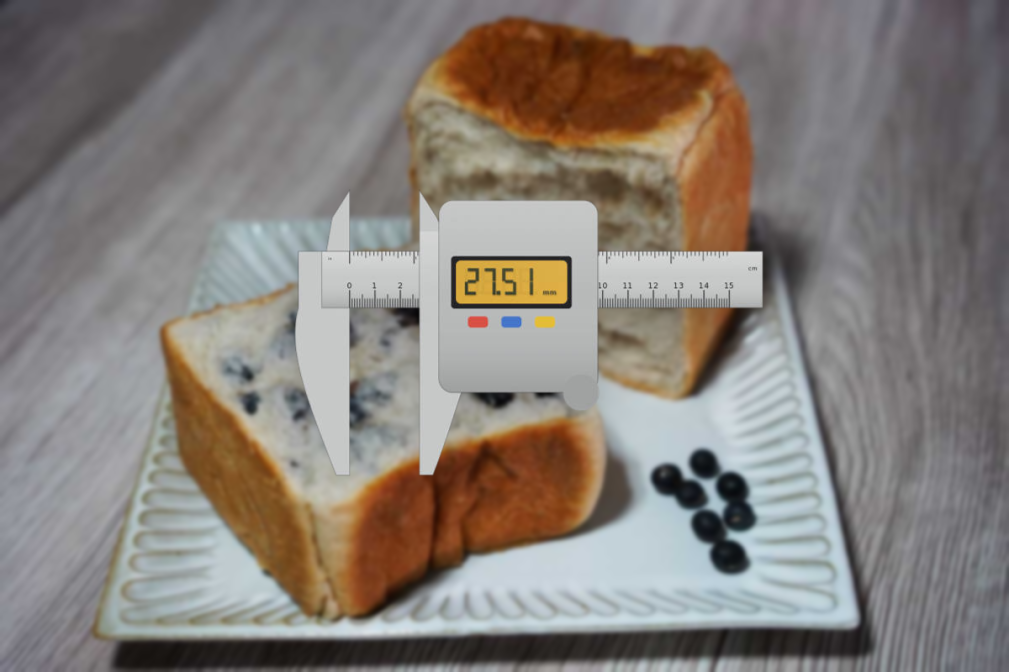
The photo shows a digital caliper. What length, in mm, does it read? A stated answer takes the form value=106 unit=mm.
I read value=27.51 unit=mm
